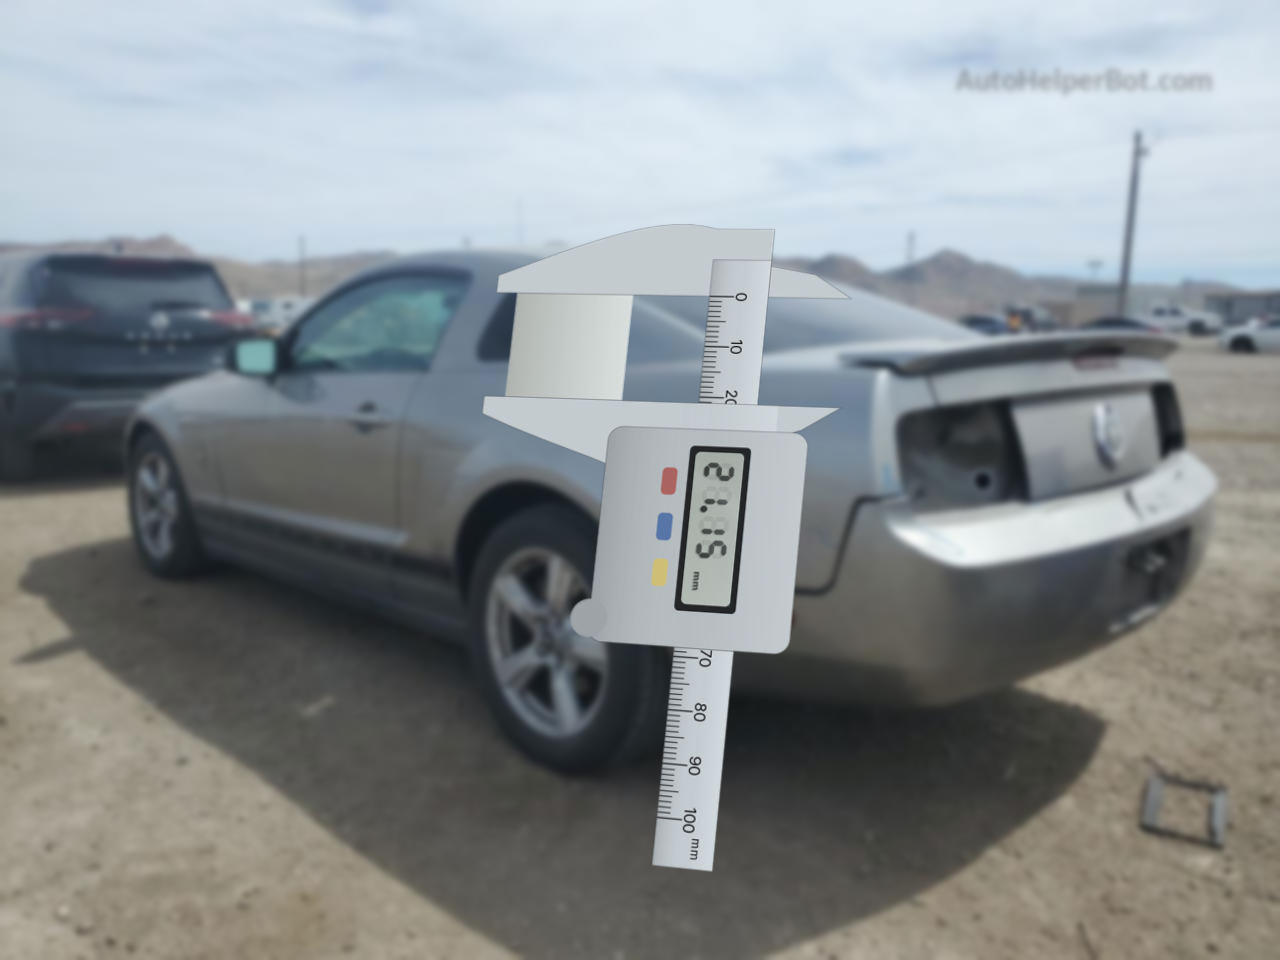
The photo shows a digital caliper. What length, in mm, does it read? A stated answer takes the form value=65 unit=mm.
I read value=21.15 unit=mm
